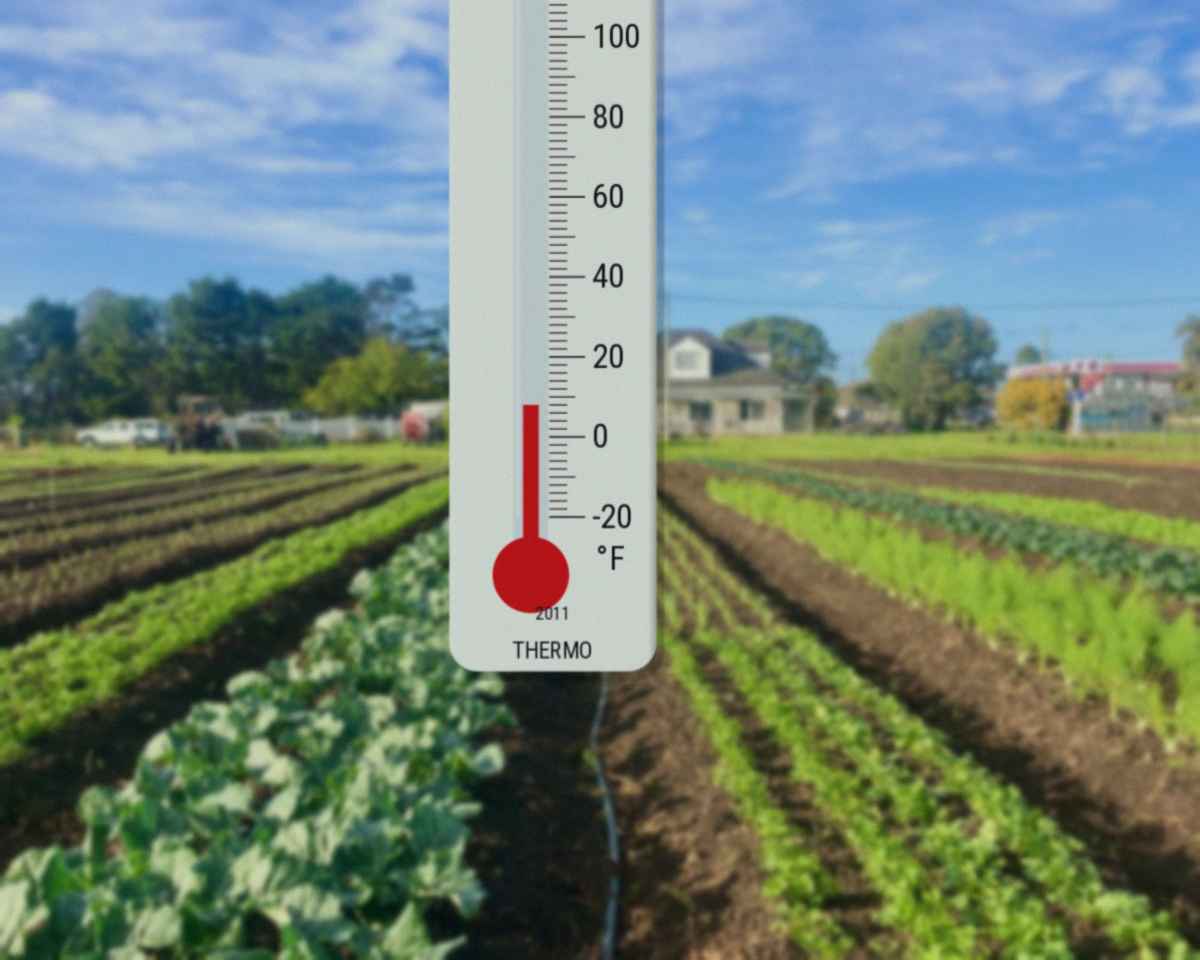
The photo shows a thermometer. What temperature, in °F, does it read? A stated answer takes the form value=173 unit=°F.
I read value=8 unit=°F
